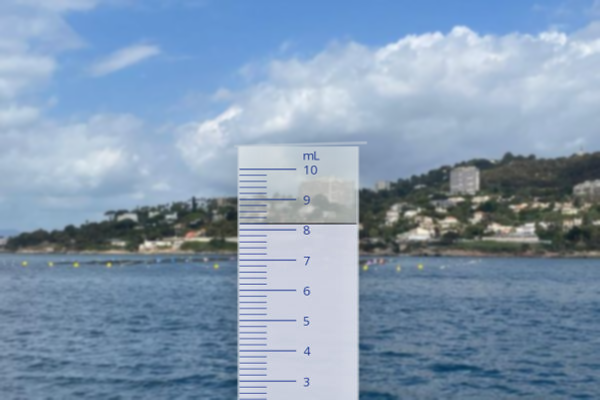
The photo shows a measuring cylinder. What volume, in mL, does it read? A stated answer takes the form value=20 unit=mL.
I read value=8.2 unit=mL
